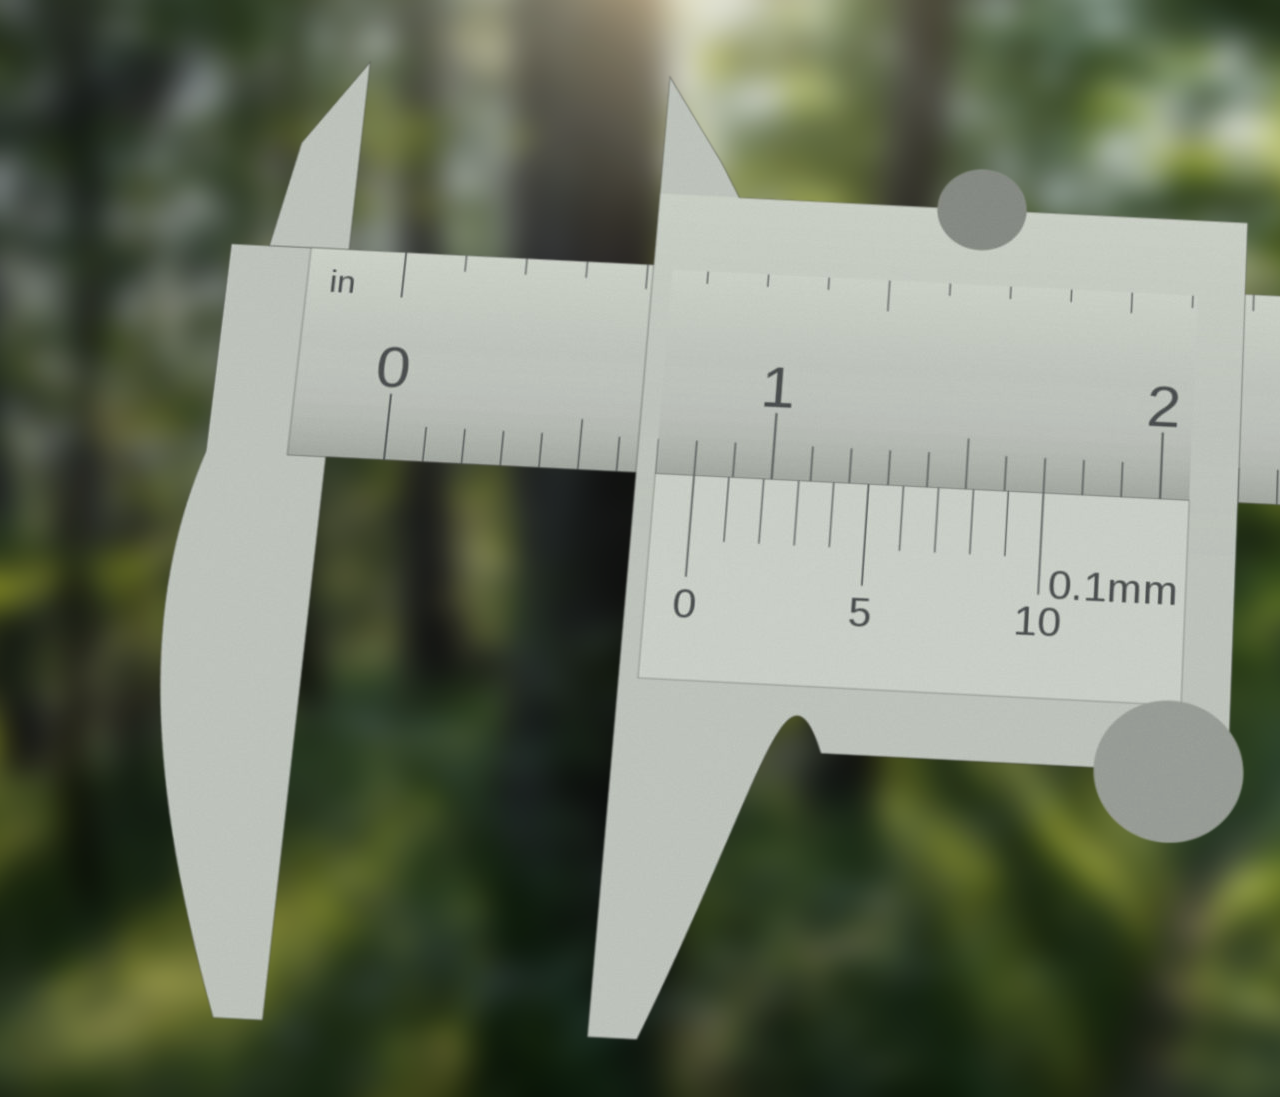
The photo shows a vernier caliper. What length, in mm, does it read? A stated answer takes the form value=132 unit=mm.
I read value=8.0 unit=mm
